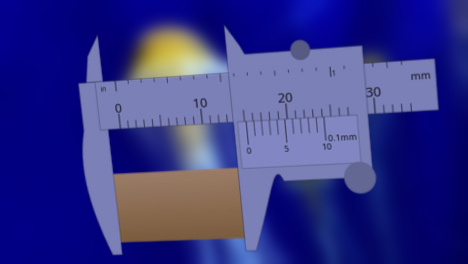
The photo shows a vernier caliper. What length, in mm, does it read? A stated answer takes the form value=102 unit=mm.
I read value=15.2 unit=mm
